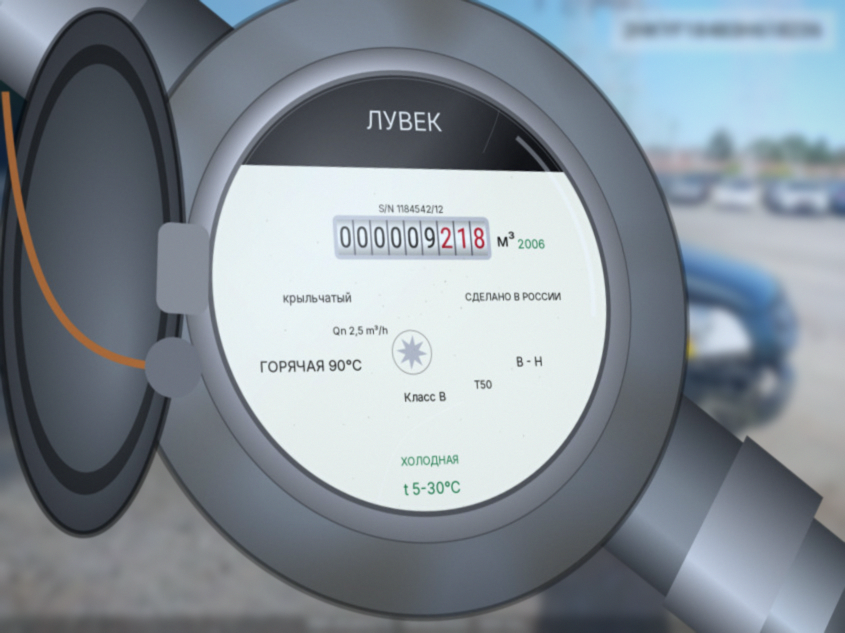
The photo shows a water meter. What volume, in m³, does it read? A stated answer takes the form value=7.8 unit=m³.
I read value=9.218 unit=m³
